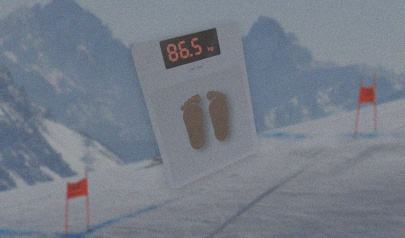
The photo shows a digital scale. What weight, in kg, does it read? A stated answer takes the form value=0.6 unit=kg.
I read value=86.5 unit=kg
